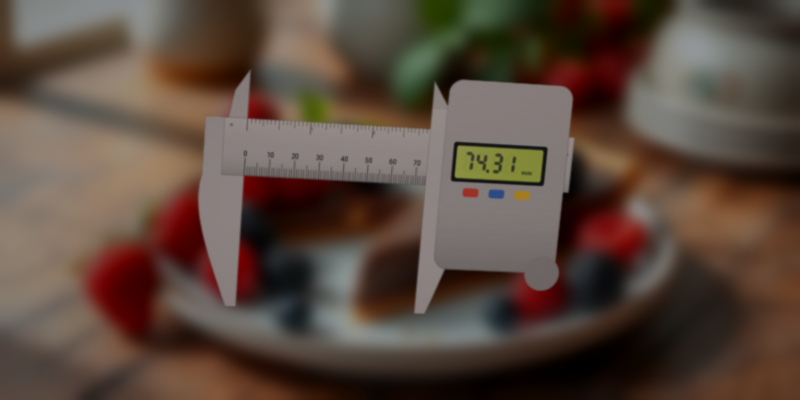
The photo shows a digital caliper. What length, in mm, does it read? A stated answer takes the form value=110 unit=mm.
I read value=74.31 unit=mm
